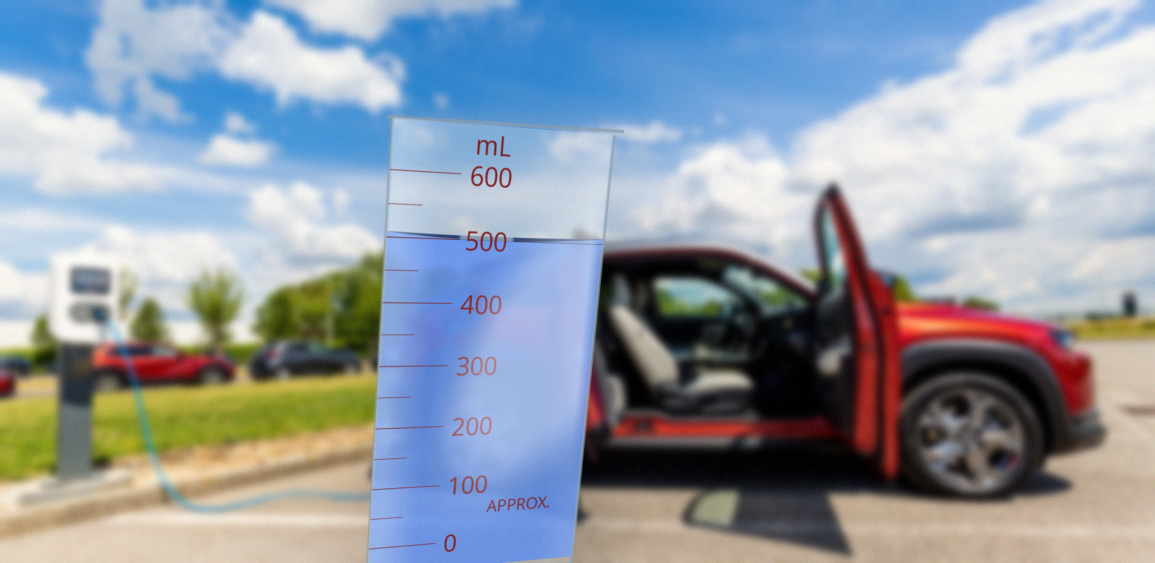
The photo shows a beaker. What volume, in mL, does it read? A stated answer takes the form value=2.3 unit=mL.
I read value=500 unit=mL
